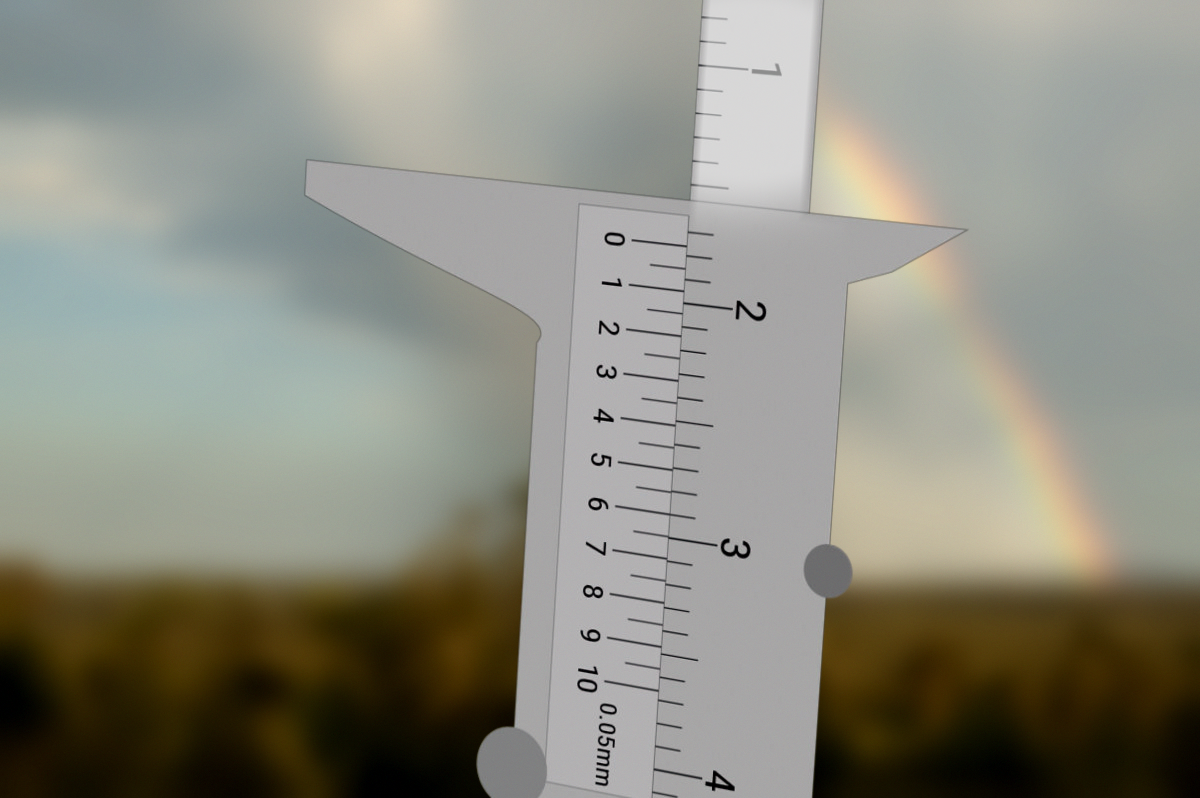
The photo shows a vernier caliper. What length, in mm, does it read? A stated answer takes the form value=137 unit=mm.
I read value=17.6 unit=mm
